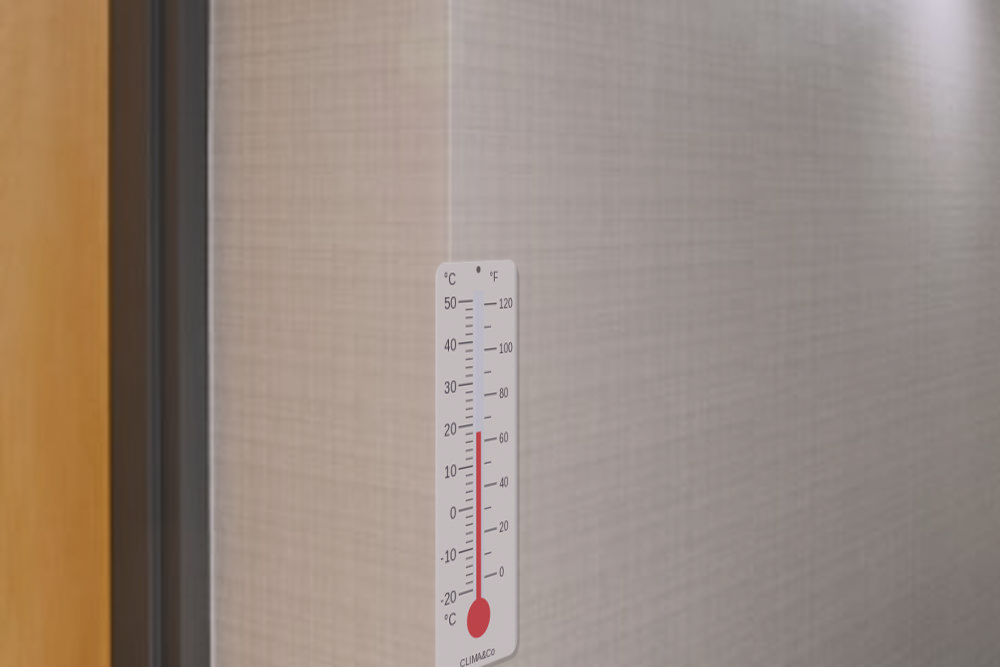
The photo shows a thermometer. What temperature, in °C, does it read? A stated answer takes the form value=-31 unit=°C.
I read value=18 unit=°C
